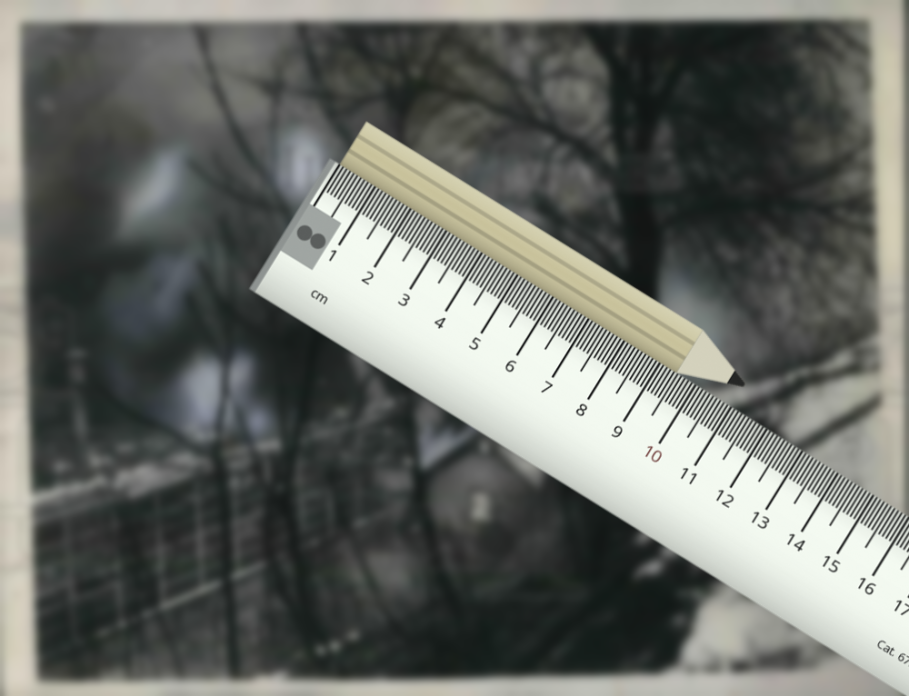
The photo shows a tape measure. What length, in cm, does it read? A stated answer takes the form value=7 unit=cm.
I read value=11 unit=cm
